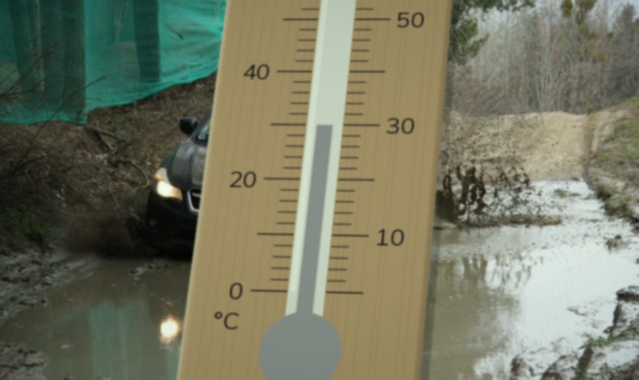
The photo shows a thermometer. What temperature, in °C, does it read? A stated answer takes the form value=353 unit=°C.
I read value=30 unit=°C
